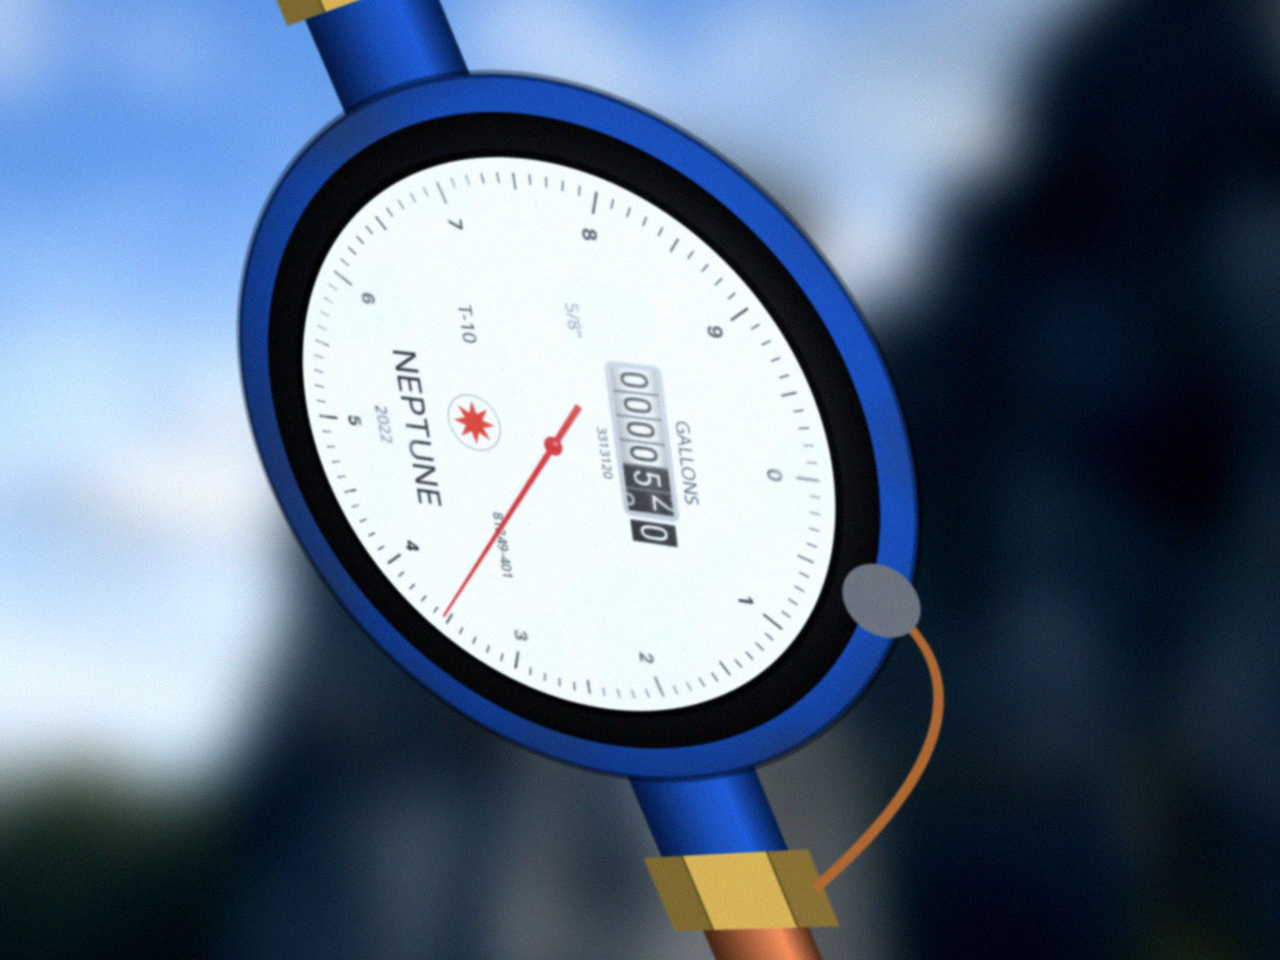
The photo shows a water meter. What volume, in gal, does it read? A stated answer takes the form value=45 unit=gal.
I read value=523.5 unit=gal
